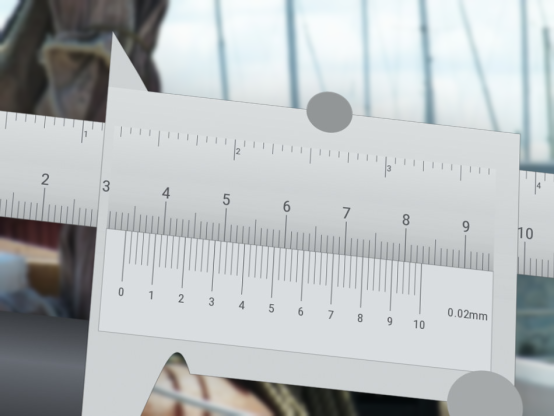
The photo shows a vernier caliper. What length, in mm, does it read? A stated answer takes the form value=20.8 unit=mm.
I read value=33.8 unit=mm
